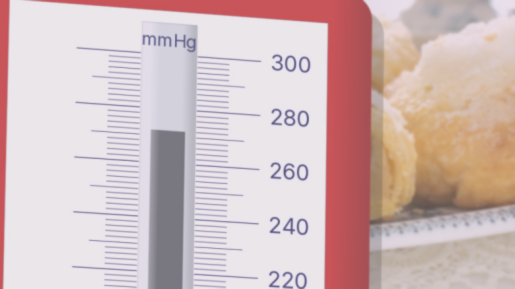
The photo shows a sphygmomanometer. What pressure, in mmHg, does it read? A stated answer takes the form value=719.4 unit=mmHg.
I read value=272 unit=mmHg
